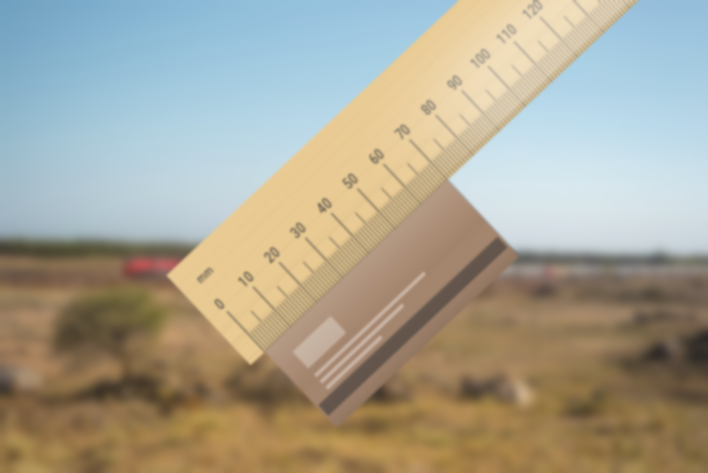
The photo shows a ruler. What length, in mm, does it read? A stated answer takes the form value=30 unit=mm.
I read value=70 unit=mm
